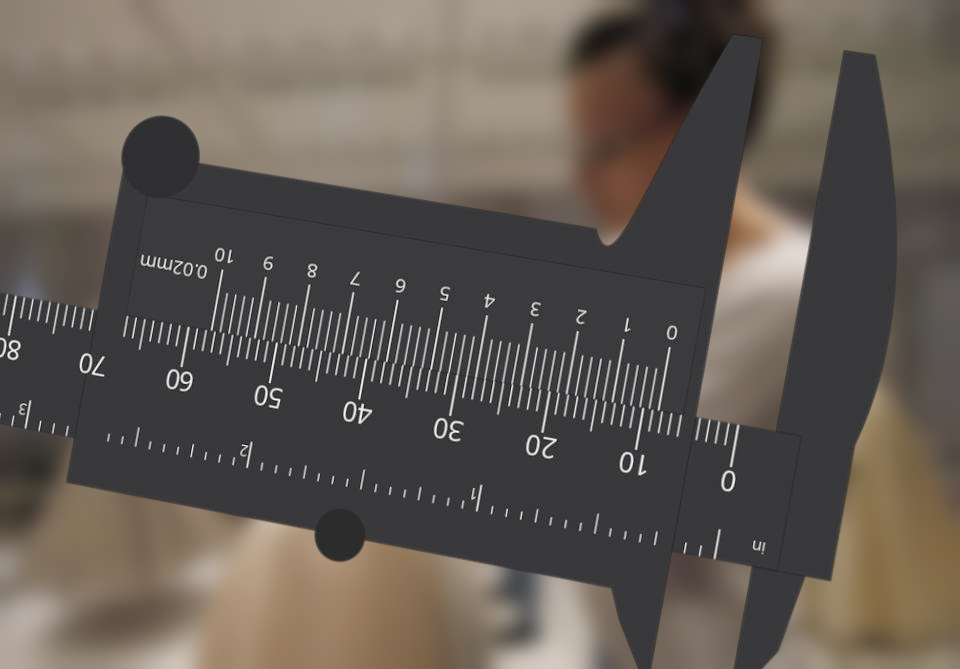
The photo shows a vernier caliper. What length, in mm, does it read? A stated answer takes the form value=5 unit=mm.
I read value=8.4 unit=mm
